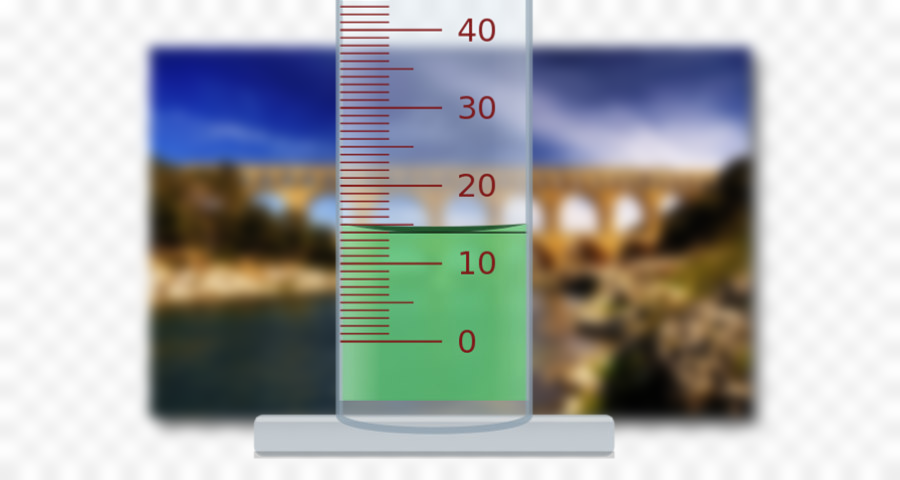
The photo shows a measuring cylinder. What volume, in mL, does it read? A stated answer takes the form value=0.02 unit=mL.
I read value=14 unit=mL
